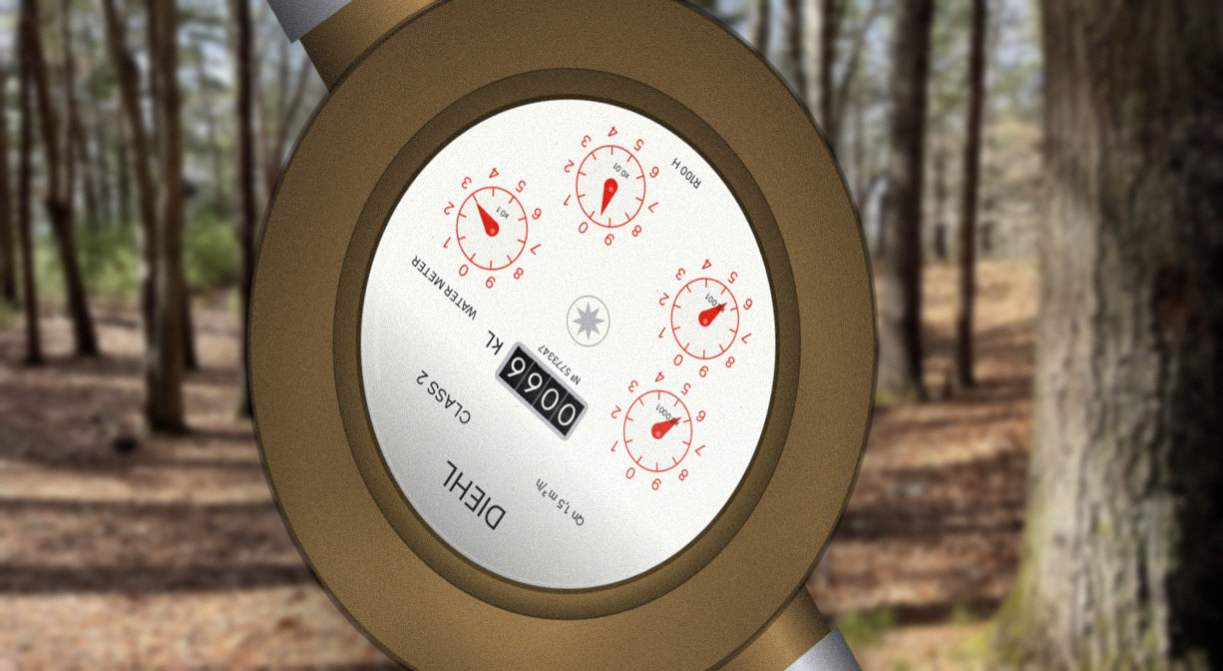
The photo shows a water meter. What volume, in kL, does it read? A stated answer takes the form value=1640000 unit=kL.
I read value=66.2955 unit=kL
